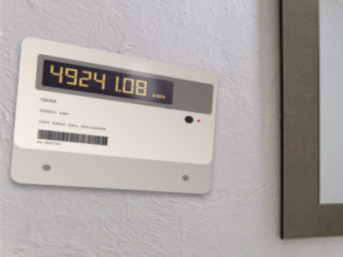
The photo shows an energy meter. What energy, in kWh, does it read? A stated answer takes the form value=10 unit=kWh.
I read value=49241.08 unit=kWh
